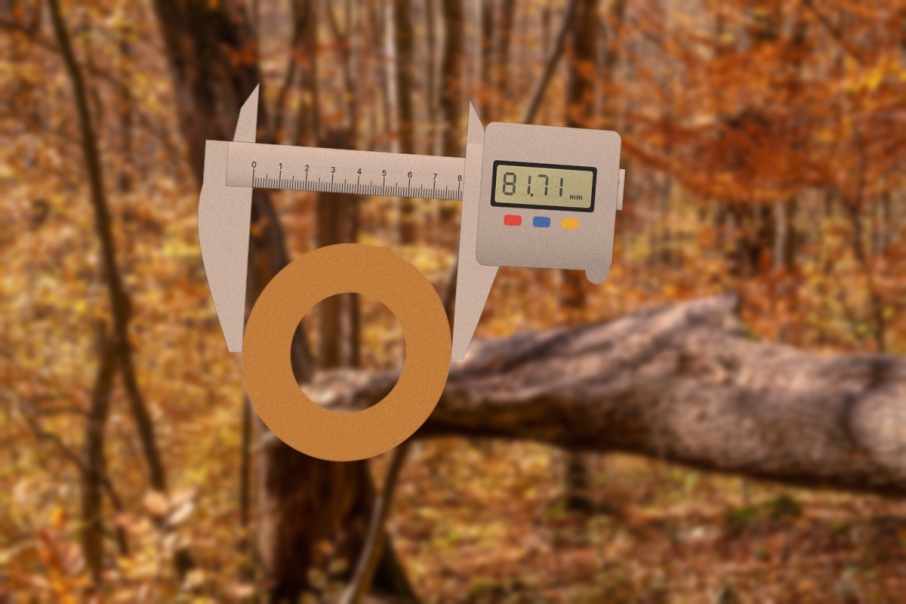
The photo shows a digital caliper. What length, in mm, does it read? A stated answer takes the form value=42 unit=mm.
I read value=81.71 unit=mm
